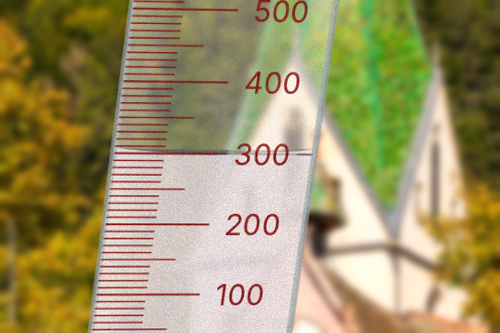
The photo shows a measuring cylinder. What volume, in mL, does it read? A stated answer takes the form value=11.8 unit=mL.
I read value=300 unit=mL
